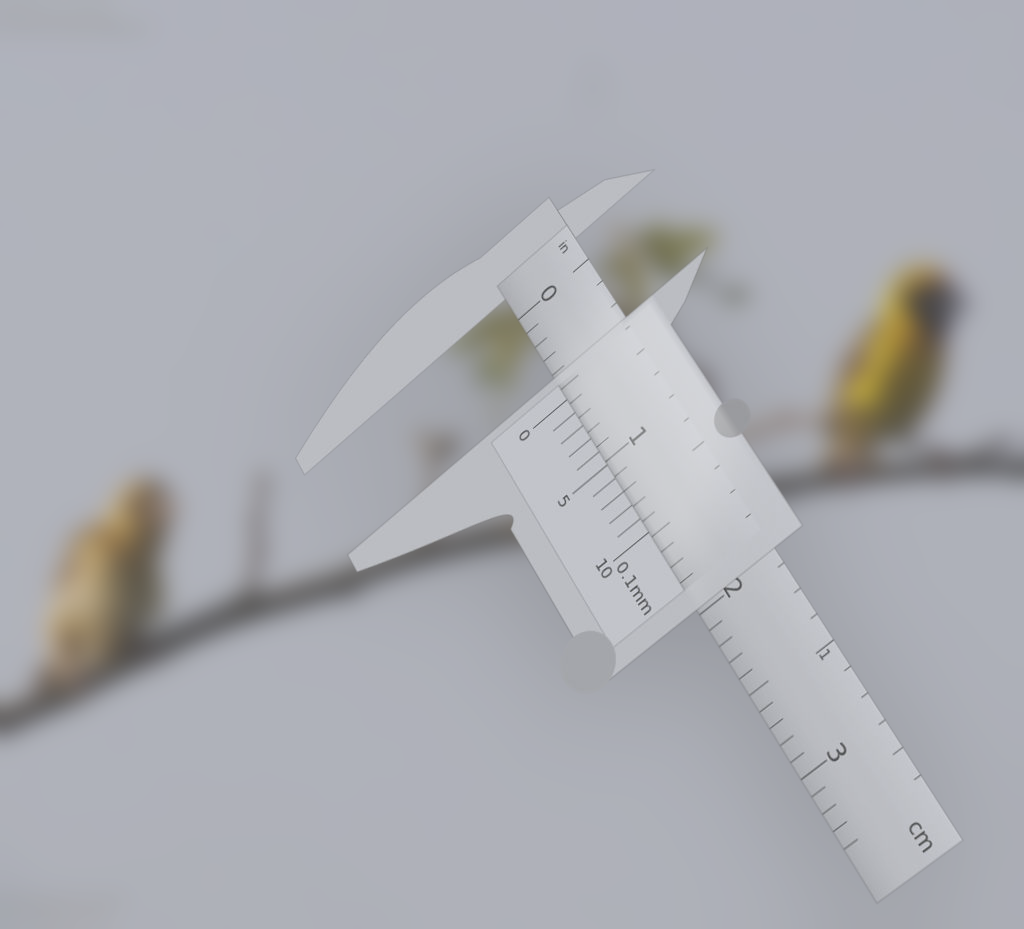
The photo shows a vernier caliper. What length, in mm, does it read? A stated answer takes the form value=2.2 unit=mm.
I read value=5.7 unit=mm
